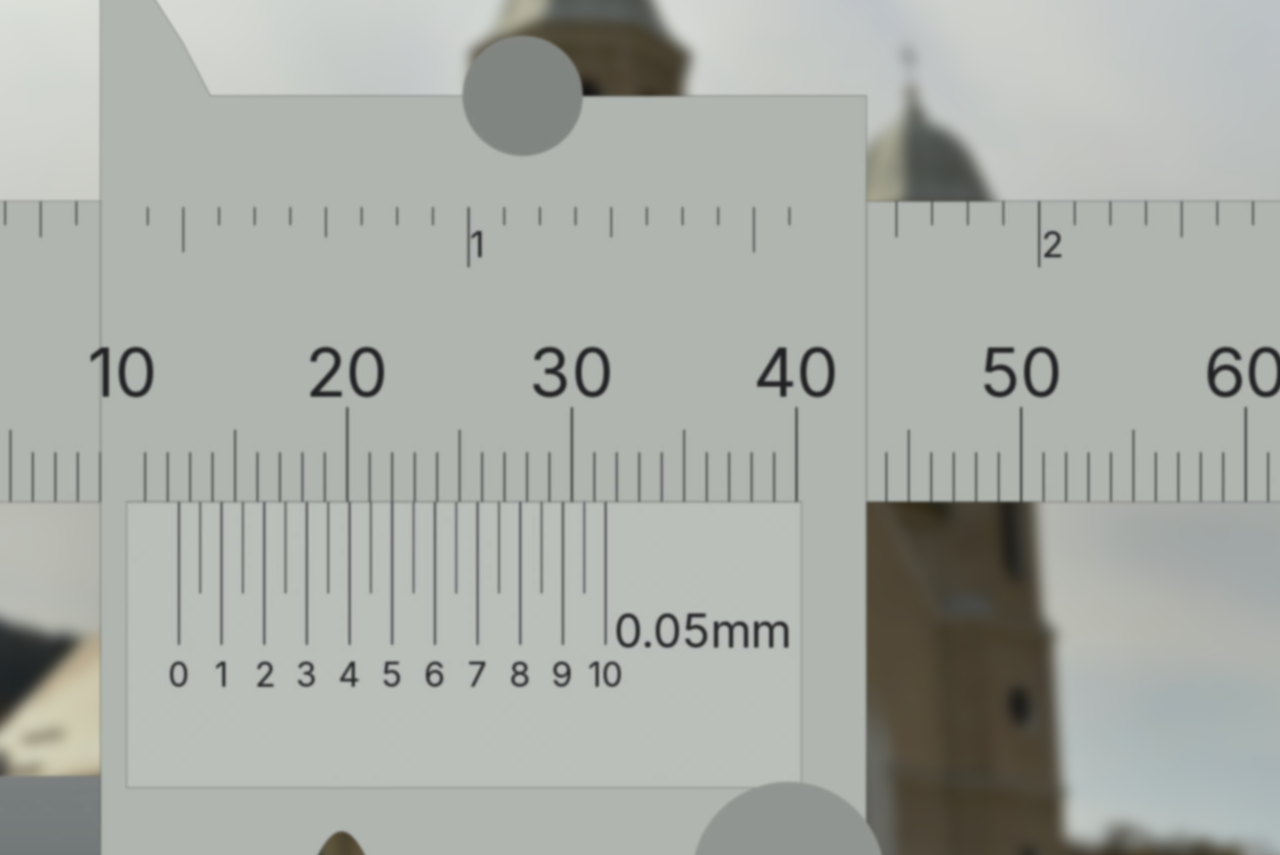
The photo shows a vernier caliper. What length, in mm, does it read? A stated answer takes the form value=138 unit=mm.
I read value=12.5 unit=mm
